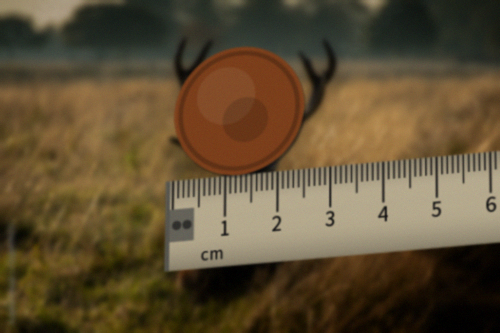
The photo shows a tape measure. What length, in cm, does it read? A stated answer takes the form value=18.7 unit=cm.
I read value=2.5 unit=cm
